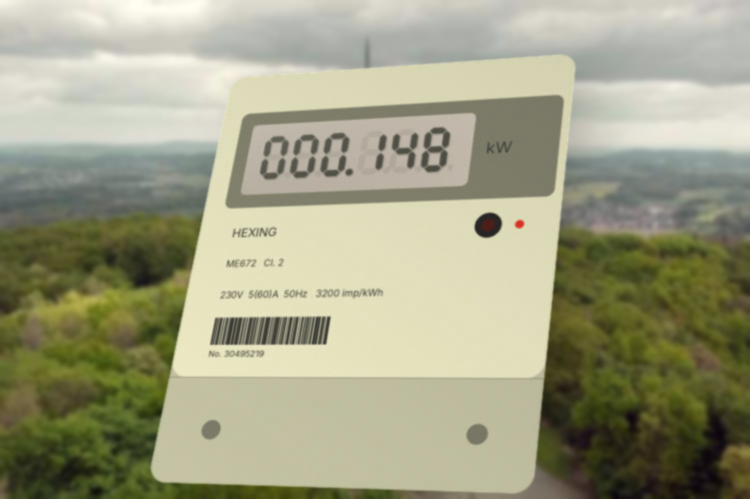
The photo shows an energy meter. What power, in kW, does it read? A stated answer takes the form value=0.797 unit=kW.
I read value=0.148 unit=kW
